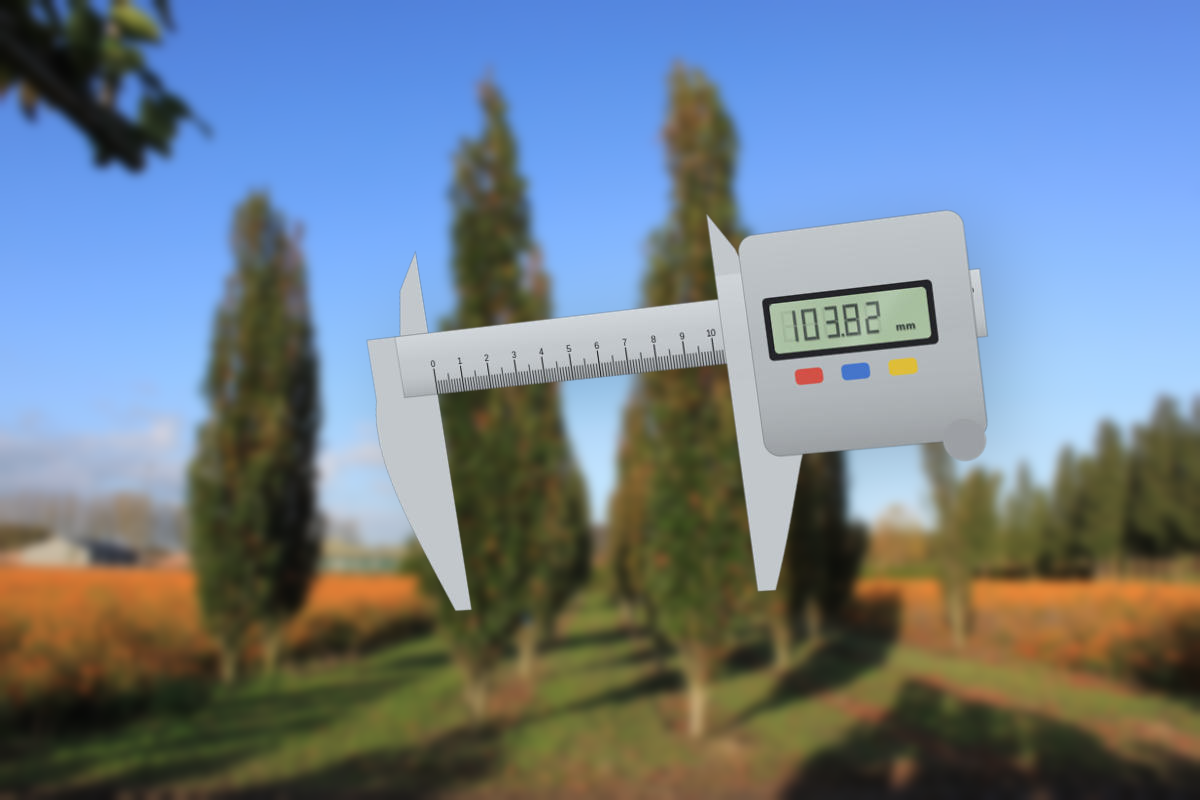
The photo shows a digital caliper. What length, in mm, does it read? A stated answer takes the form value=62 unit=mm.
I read value=103.82 unit=mm
